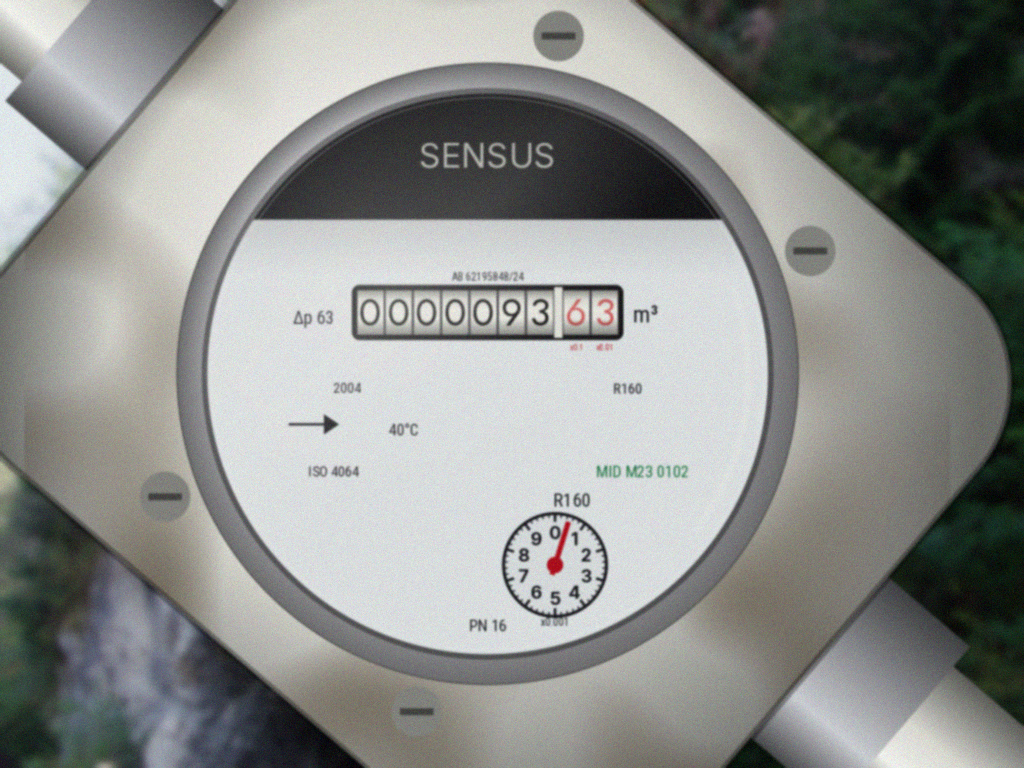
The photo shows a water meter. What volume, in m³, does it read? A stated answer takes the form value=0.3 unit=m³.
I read value=93.630 unit=m³
